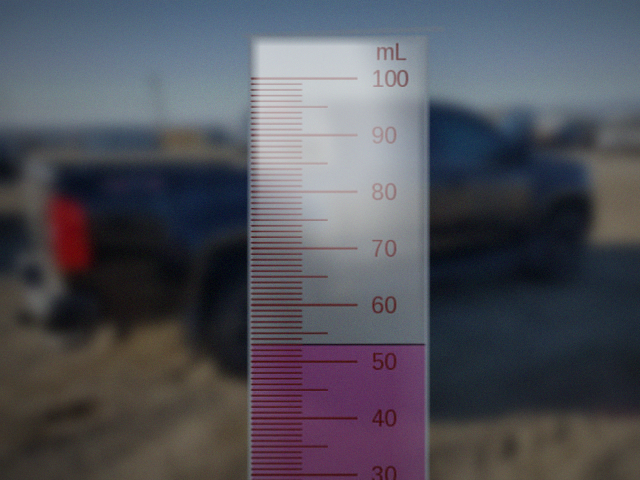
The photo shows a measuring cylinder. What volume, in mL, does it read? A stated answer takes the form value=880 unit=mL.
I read value=53 unit=mL
